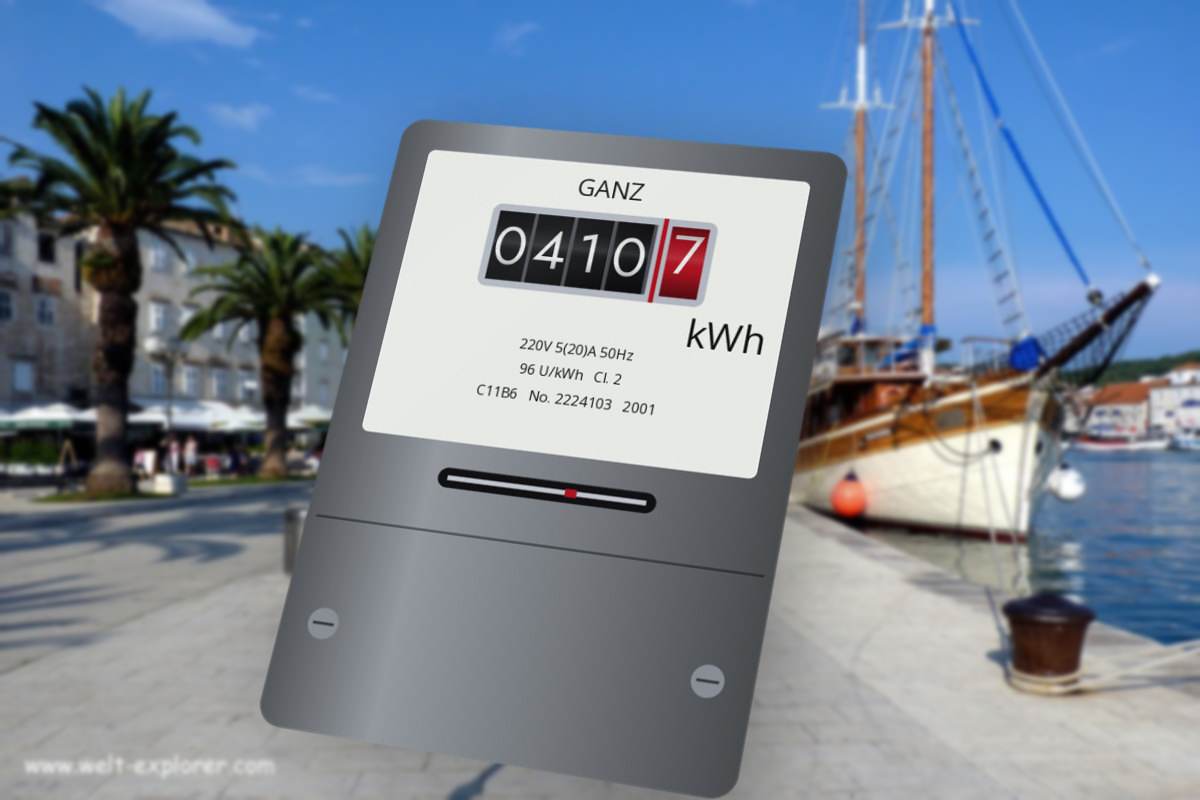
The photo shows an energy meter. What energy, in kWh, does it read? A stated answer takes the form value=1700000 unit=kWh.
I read value=410.7 unit=kWh
